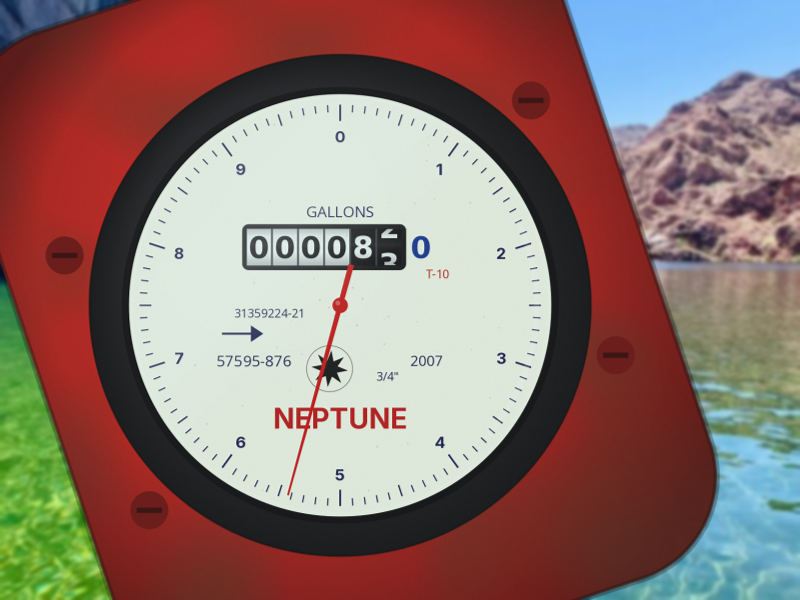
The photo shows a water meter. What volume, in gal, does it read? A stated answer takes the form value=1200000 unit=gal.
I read value=825.4 unit=gal
